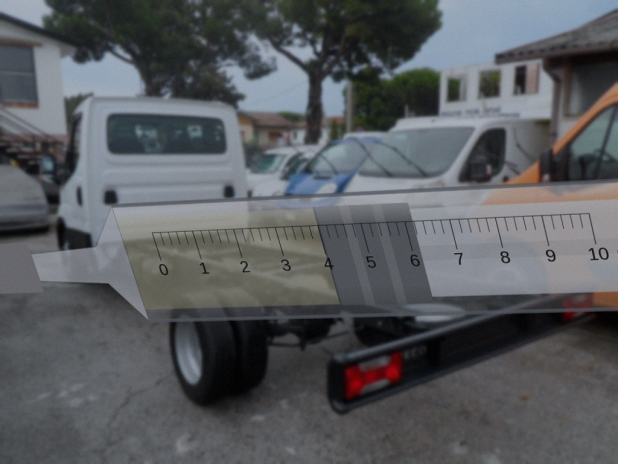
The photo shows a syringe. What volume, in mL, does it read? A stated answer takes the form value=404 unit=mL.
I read value=4 unit=mL
